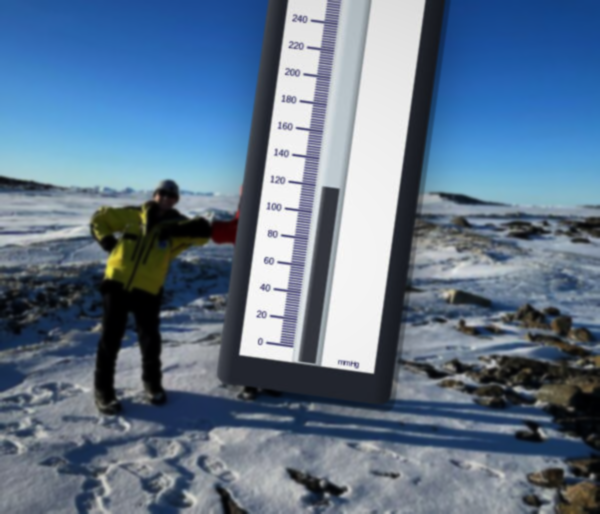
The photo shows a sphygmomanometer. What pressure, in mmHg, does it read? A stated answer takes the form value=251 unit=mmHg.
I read value=120 unit=mmHg
